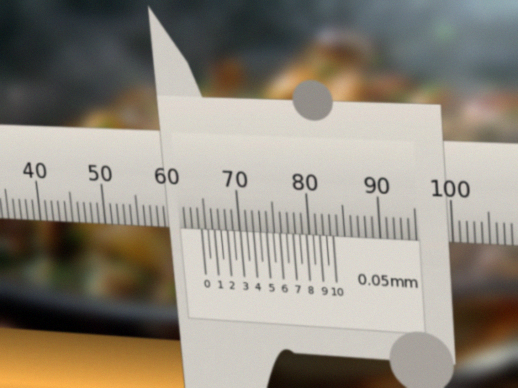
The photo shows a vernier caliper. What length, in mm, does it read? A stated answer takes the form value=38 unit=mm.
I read value=64.4 unit=mm
